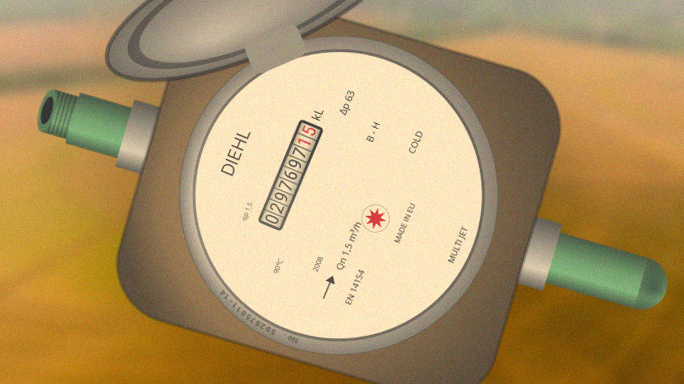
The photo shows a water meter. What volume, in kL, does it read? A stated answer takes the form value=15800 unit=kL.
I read value=297697.15 unit=kL
